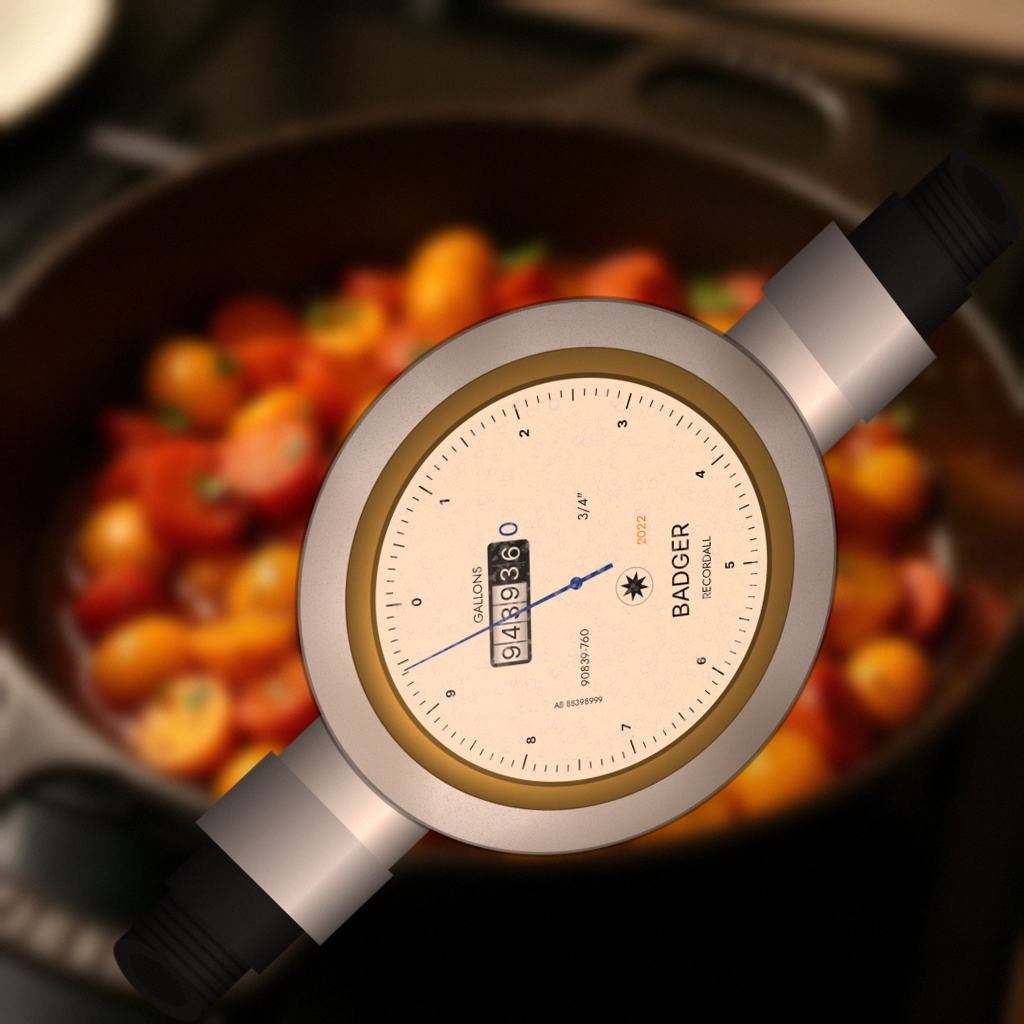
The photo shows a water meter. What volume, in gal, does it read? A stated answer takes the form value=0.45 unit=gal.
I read value=9439359.4 unit=gal
